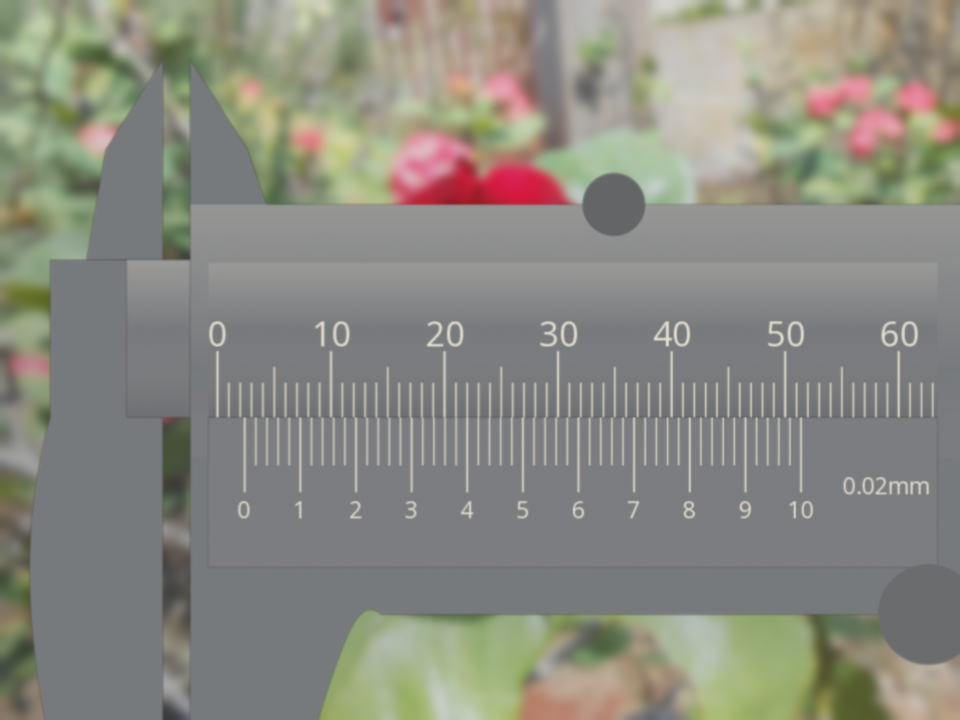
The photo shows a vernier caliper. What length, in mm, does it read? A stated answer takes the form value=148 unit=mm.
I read value=2.4 unit=mm
